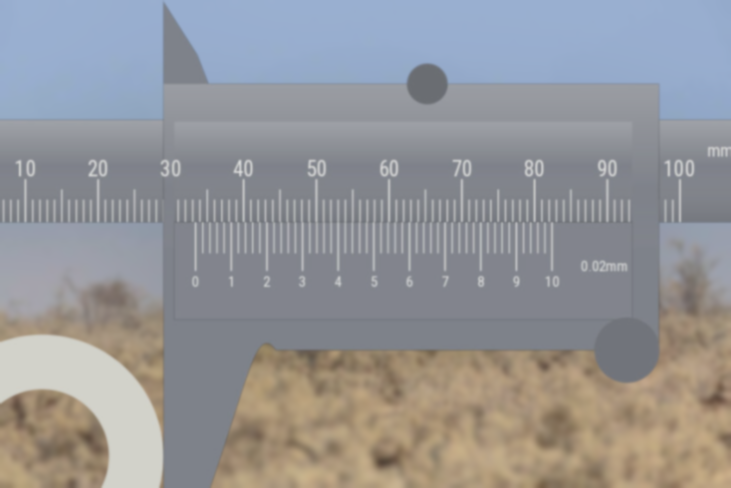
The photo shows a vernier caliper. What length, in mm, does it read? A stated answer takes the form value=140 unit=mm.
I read value=33.4 unit=mm
